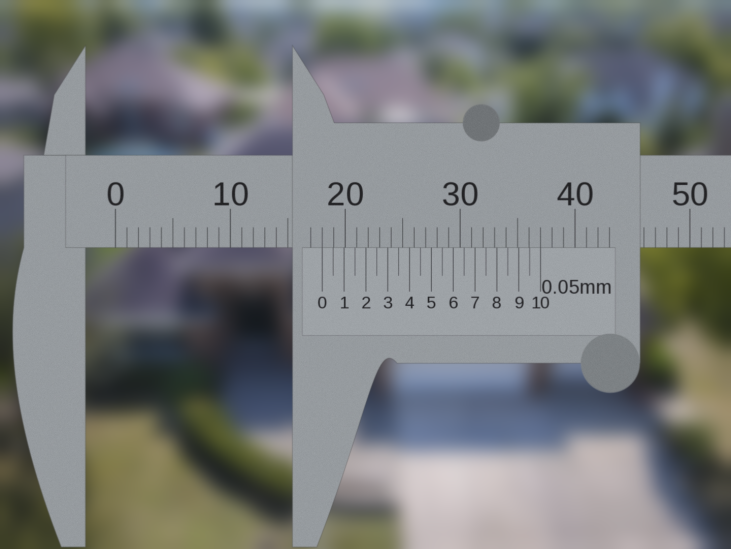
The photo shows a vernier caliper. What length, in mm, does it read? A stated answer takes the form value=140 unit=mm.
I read value=18.0 unit=mm
